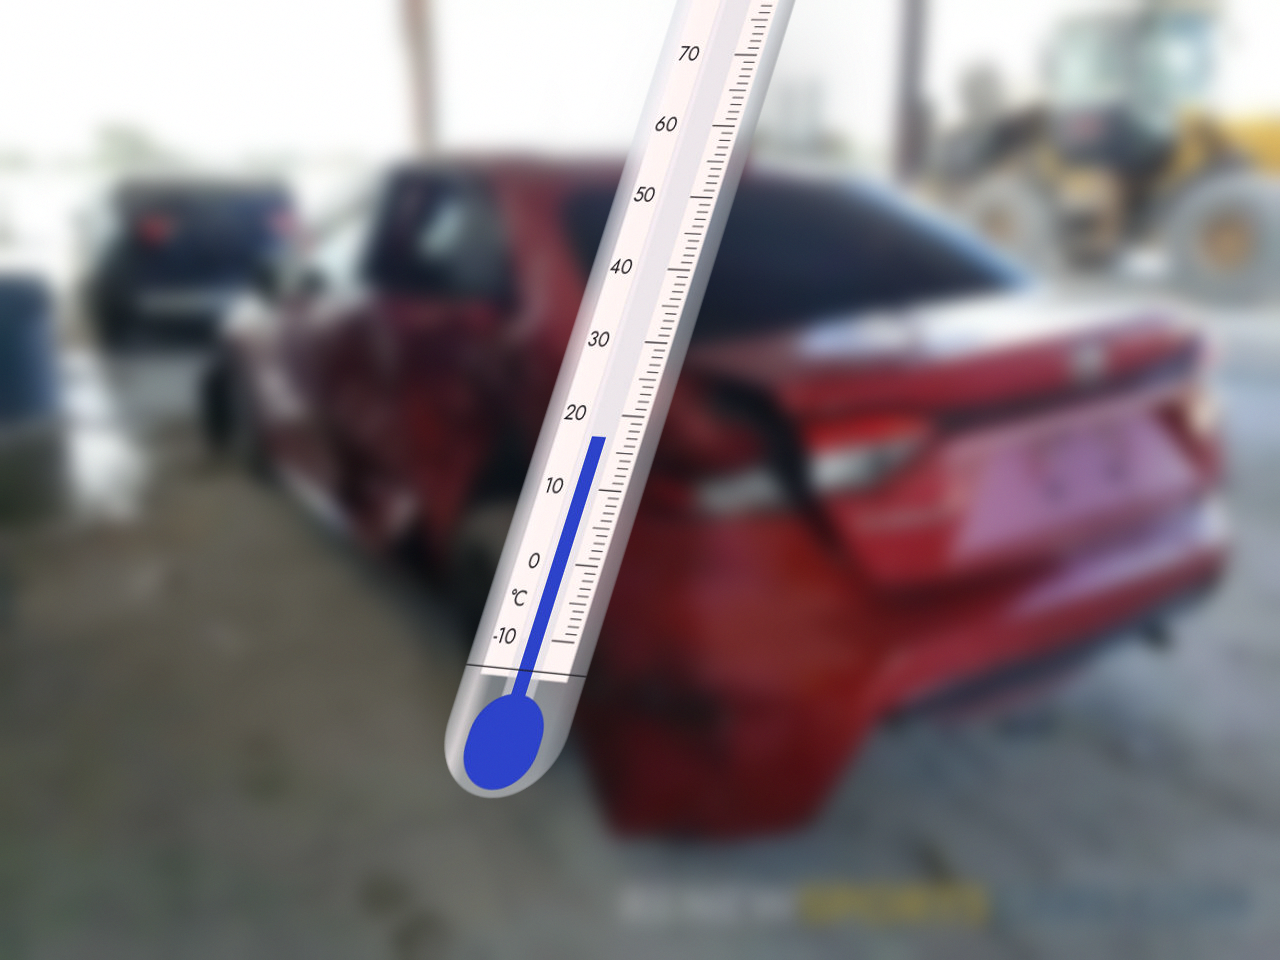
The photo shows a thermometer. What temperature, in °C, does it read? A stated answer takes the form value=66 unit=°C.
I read value=17 unit=°C
